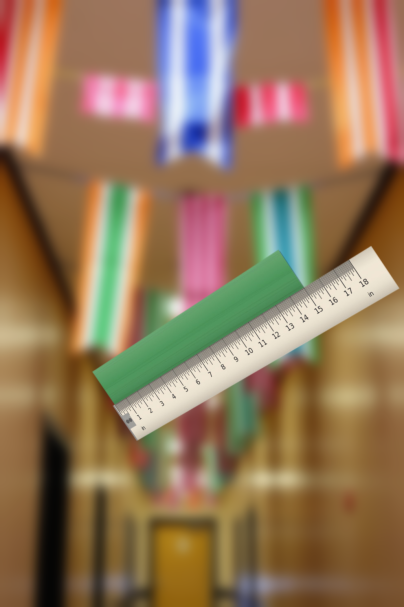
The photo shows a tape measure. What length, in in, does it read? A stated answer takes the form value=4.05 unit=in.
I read value=15 unit=in
